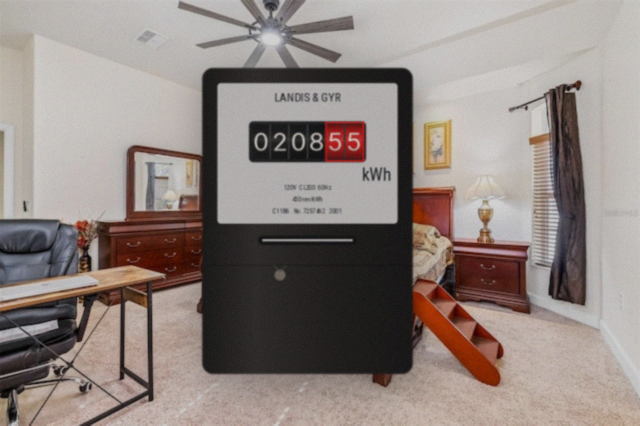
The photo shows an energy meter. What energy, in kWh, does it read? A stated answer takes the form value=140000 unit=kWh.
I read value=208.55 unit=kWh
